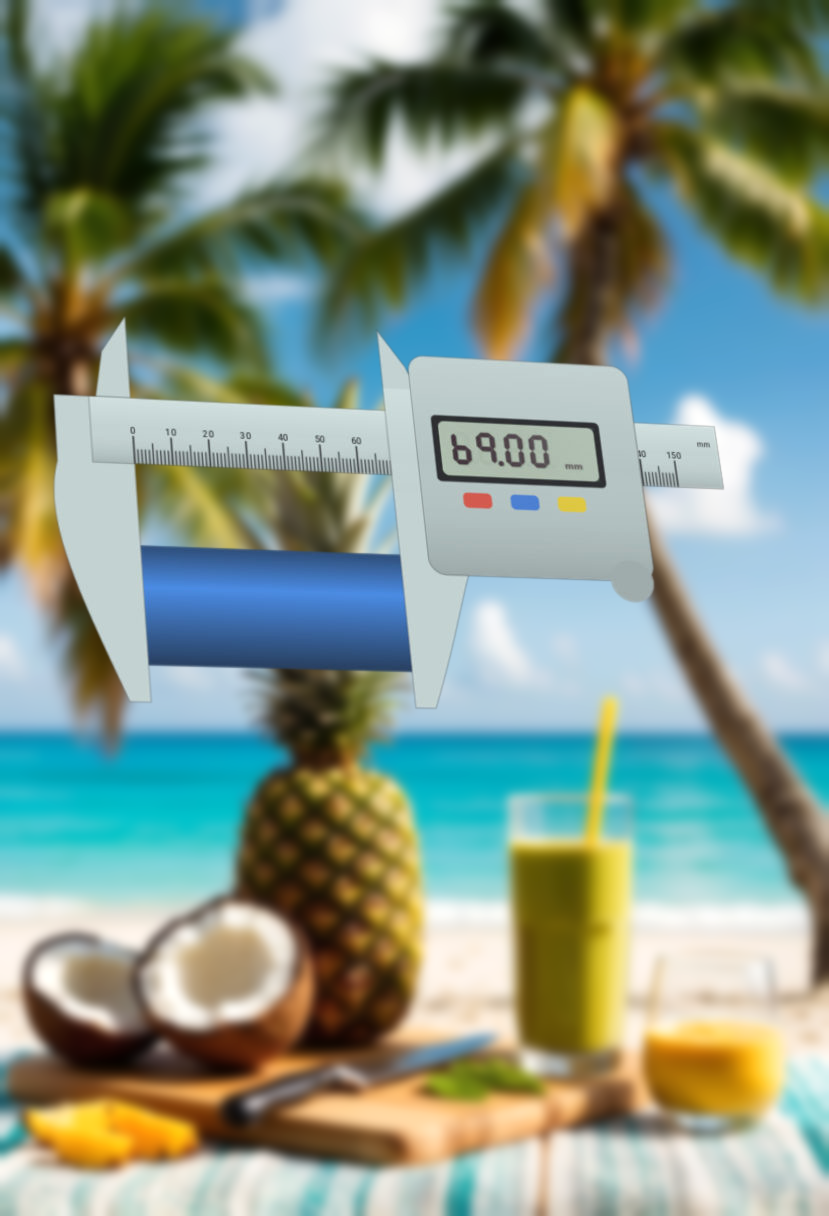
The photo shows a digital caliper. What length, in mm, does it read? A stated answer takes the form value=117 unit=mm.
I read value=69.00 unit=mm
